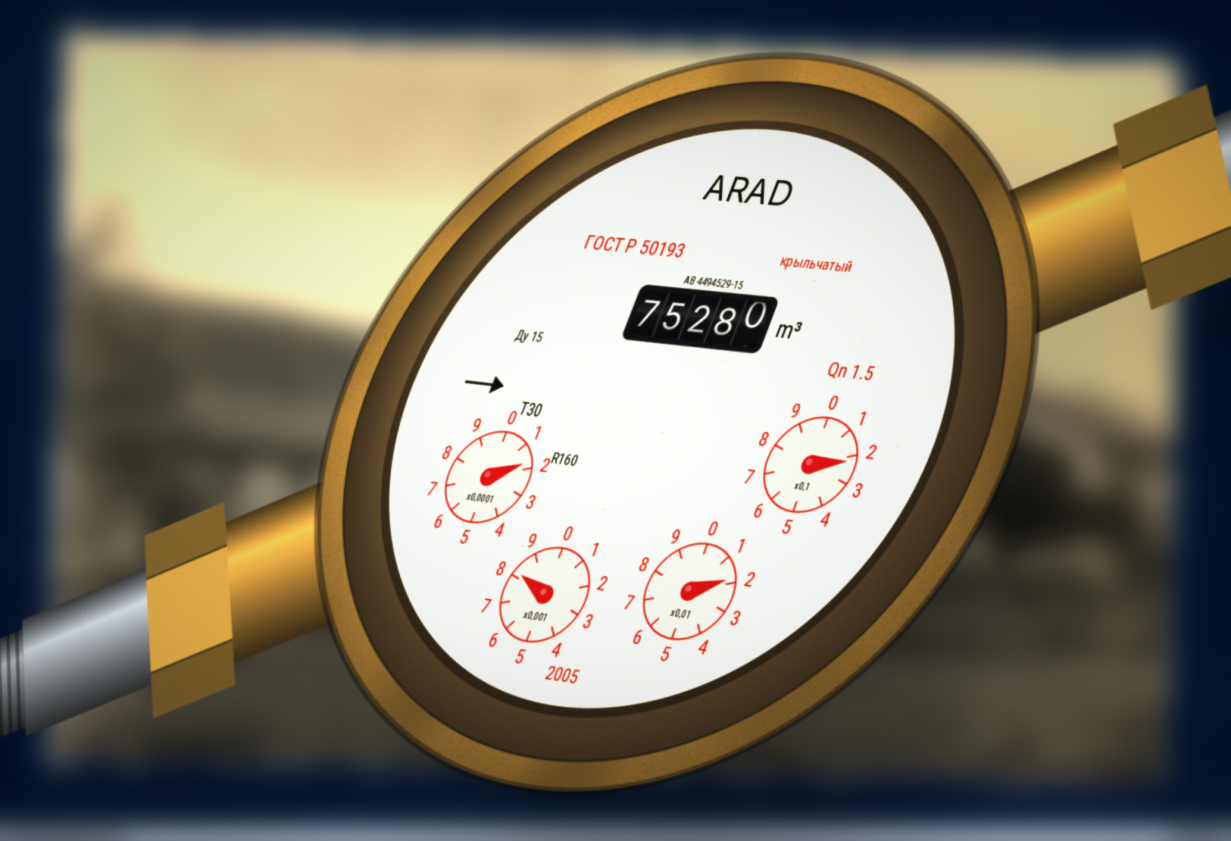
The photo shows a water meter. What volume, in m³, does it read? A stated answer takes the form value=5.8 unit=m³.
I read value=75280.2181 unit=m³
